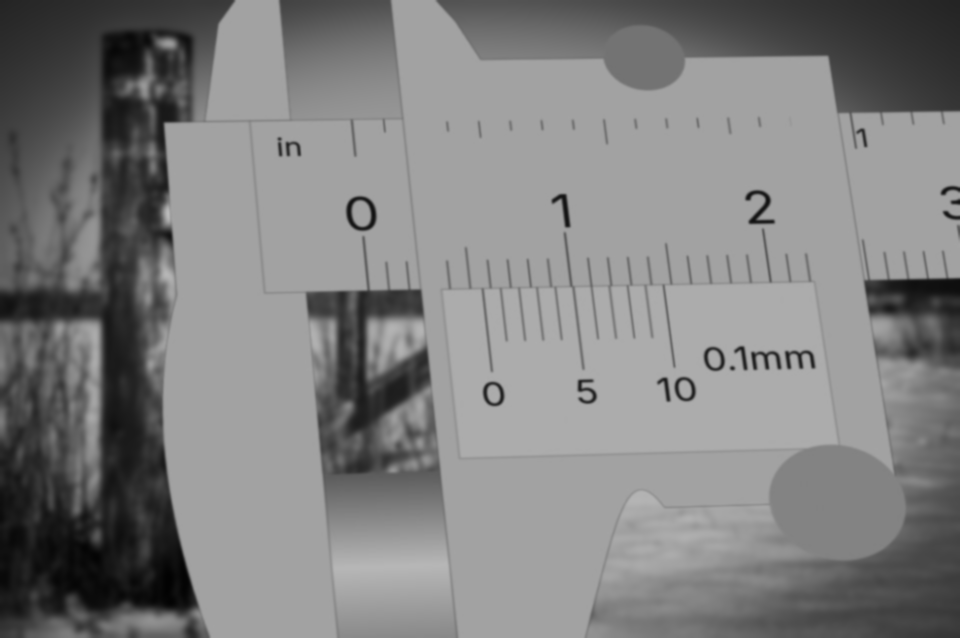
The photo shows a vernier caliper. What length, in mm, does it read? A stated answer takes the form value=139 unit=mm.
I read value=5.6 unit=mm
